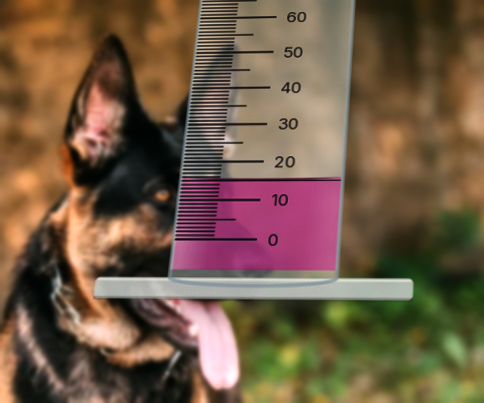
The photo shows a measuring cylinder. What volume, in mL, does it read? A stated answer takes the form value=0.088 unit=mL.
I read value=15 unit=mL
